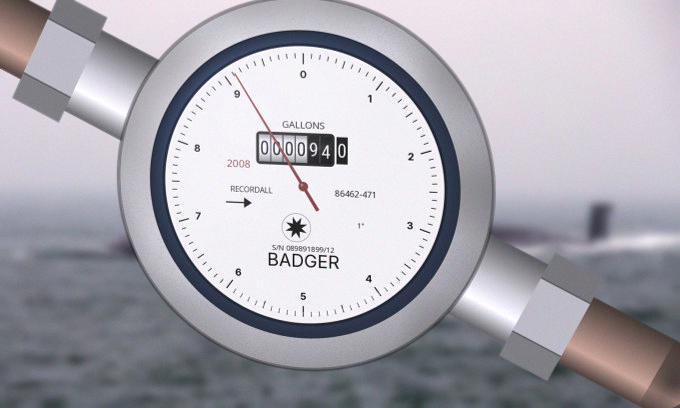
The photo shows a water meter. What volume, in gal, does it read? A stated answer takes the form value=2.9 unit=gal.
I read value=939.1 unit=gal
